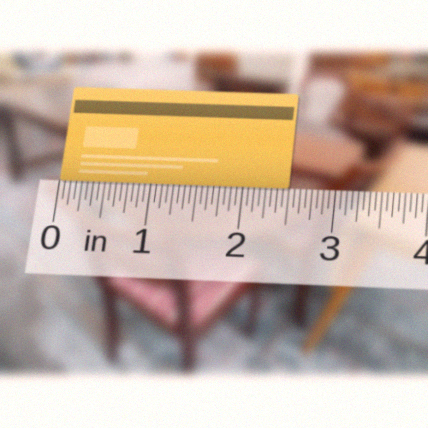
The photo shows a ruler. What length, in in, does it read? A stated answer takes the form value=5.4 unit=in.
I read value=2.5 unit=in
